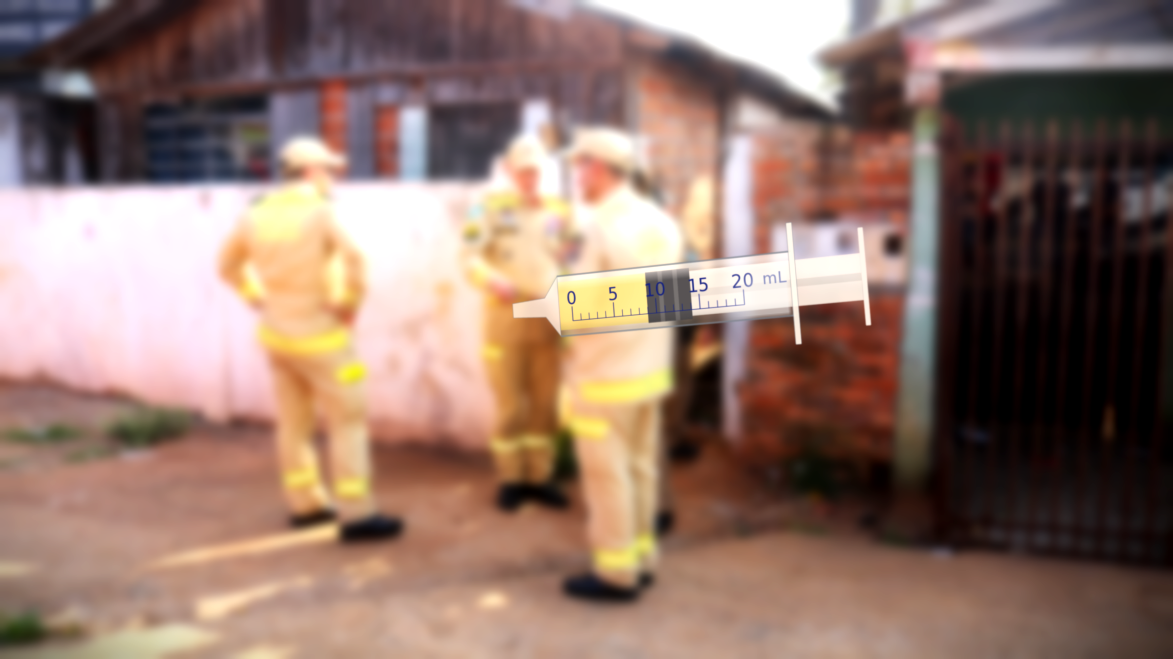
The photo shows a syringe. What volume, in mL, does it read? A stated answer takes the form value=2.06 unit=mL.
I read value=9 unit=mL
